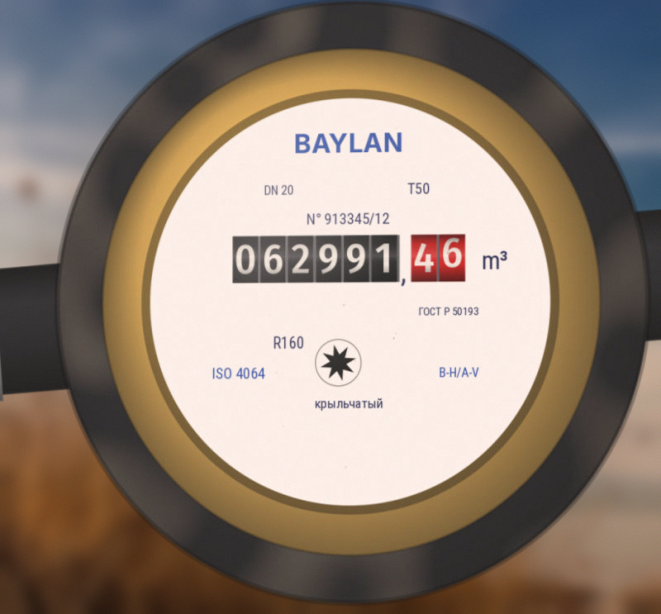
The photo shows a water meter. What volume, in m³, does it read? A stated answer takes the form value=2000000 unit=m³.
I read value=62991.46 unit=m³
